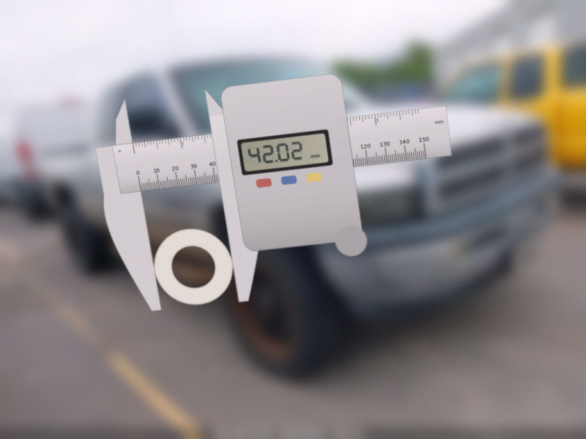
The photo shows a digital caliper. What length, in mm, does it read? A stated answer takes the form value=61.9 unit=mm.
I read value=42.02 unit=mm
